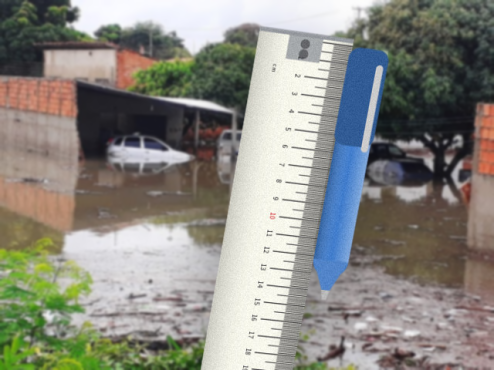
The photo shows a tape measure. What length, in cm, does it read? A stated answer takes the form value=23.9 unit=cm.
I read value=14.5 unit=cm
